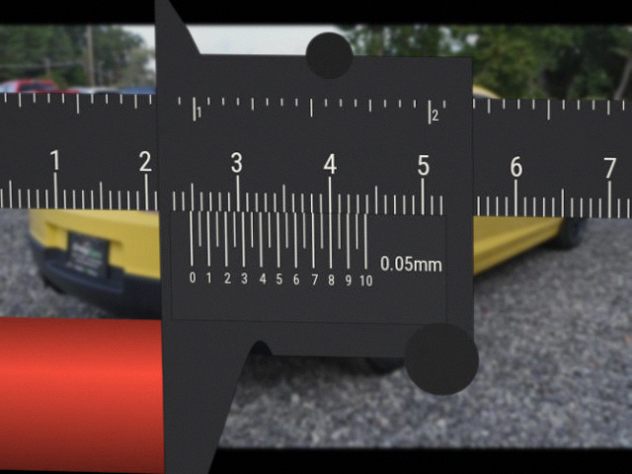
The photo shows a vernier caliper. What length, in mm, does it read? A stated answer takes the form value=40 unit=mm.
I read value=24.8 unit=mm
